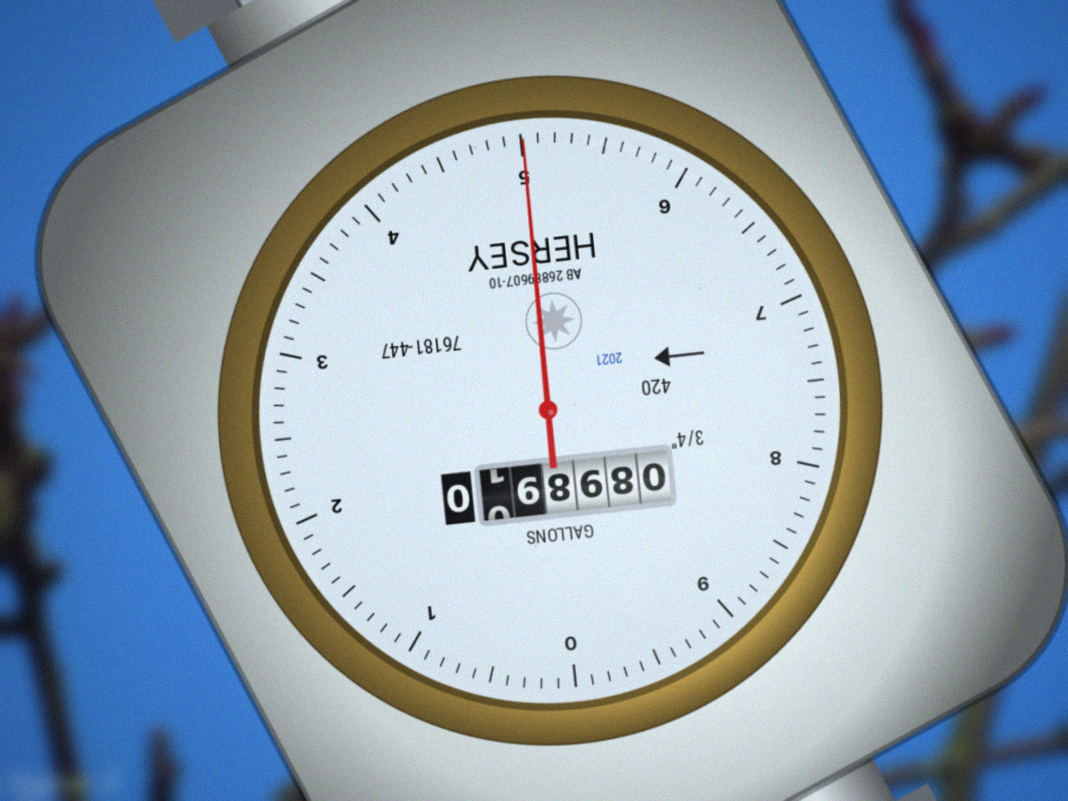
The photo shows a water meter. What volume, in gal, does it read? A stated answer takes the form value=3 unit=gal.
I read value=898905.0 unit=gal
